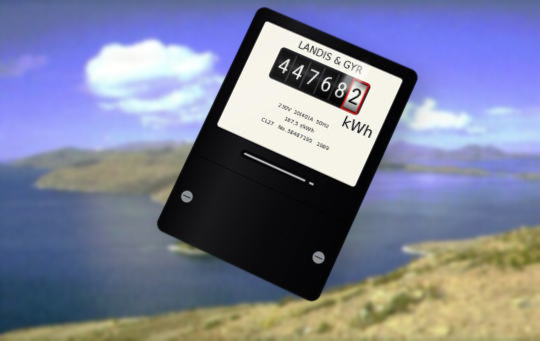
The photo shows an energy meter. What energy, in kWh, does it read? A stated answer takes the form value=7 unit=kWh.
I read value=44768.2 unit=kWh
